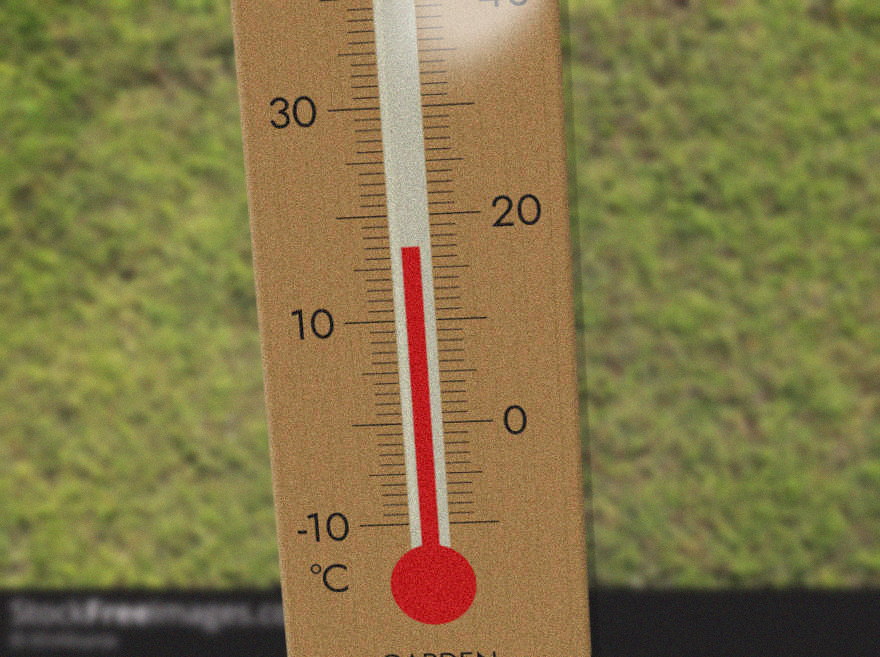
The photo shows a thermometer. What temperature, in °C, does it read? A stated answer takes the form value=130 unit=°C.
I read value=17 unit=°C
